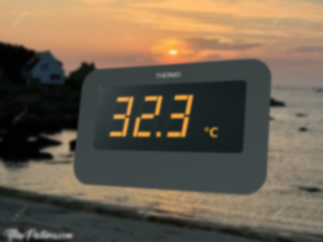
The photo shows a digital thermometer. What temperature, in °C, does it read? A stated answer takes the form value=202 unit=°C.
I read value=32.3 unit=°C
